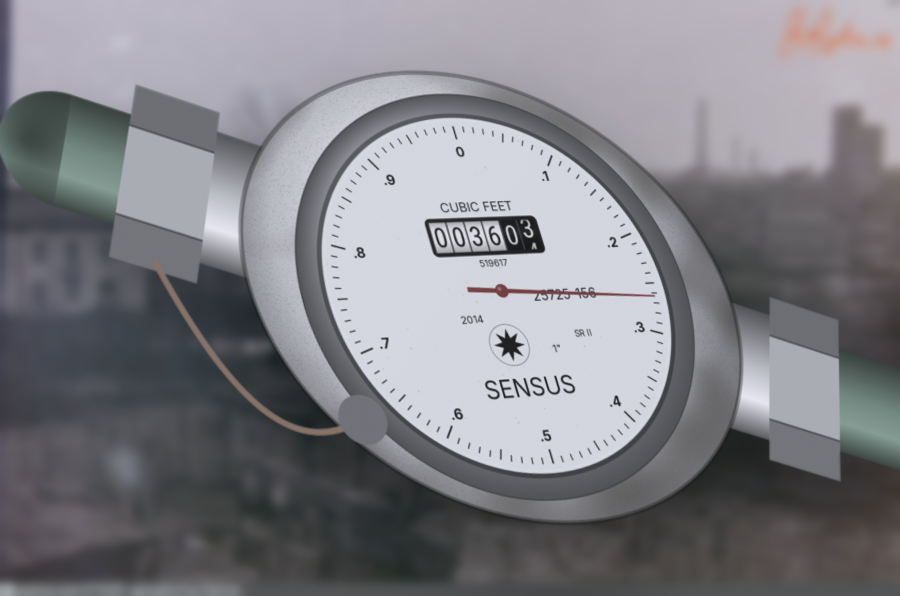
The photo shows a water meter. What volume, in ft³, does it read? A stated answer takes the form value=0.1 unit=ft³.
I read value=3603.26 unit=ft³
